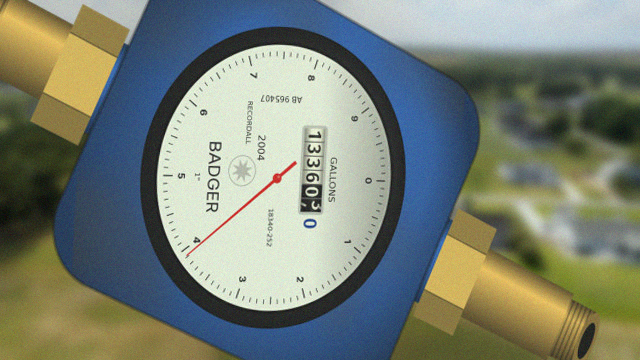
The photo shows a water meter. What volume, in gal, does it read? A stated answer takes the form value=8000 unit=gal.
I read value=1336033.9 unit=gal
